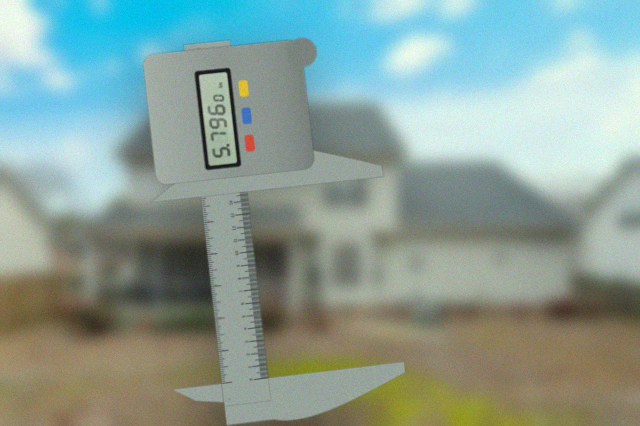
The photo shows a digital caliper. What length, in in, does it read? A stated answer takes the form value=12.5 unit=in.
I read value=5.7960 unit=in
